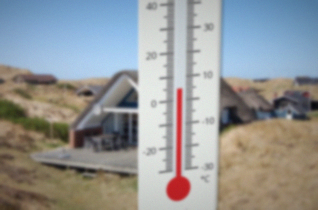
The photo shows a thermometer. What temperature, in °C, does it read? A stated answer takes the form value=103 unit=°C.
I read value=5 unit=°C
